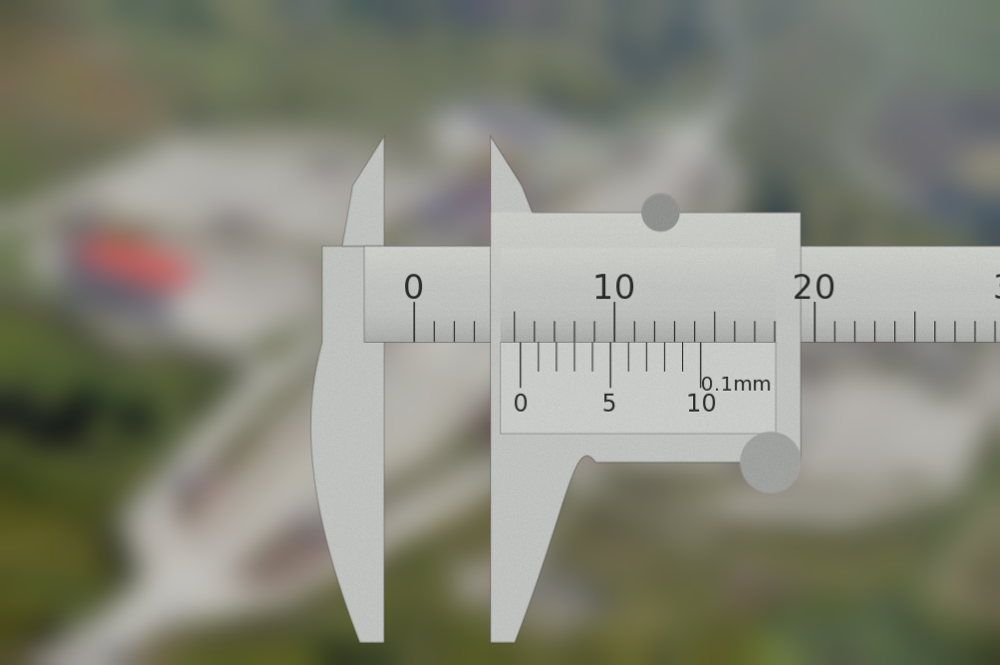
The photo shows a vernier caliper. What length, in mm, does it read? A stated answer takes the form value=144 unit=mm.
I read value=5.3 unit=mm
